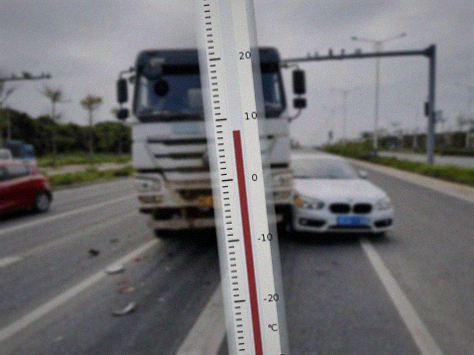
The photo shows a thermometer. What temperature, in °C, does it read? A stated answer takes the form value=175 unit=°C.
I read value=8 unit=°C
